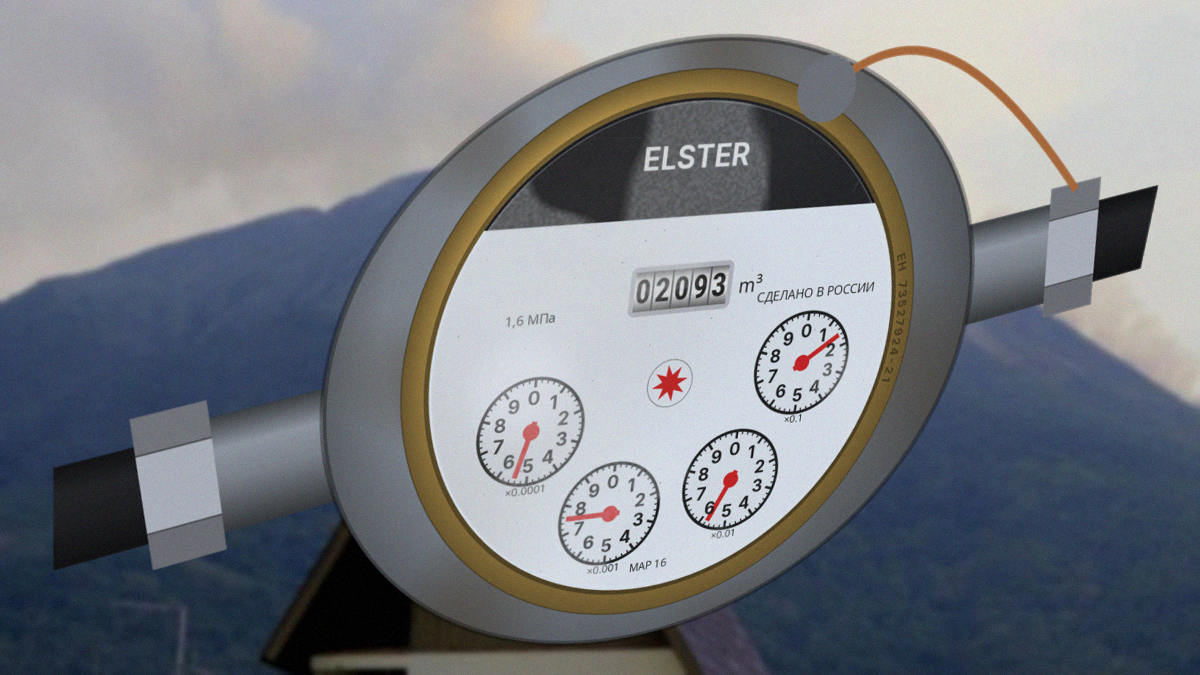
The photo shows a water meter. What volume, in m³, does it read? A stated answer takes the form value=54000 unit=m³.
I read value=2093.1575 unit=m³
